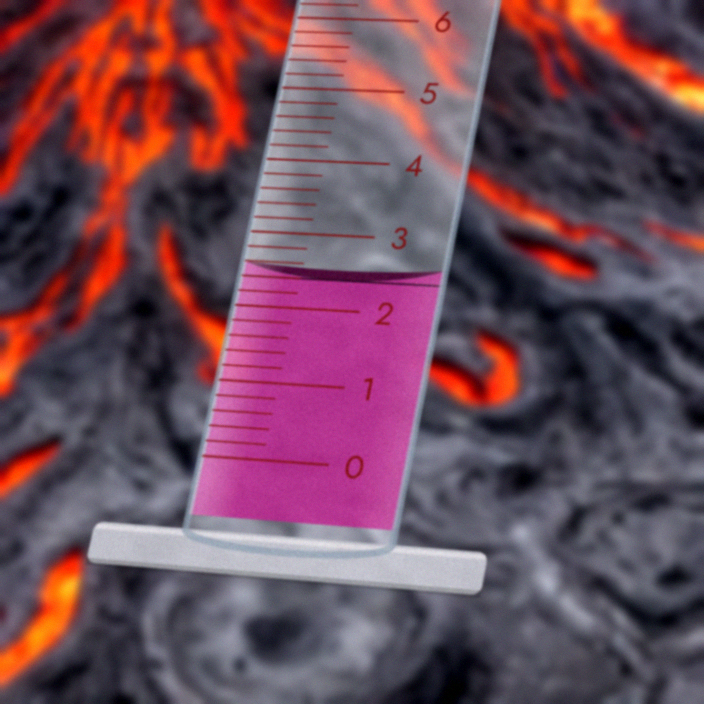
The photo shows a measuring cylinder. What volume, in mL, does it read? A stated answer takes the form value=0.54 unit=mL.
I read value=2.4 unit=mL
